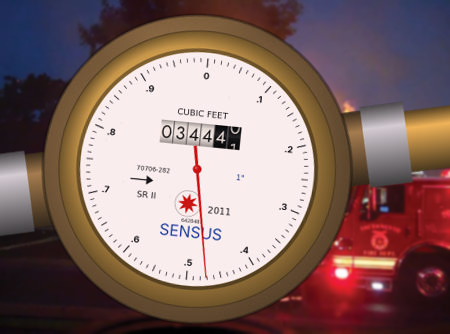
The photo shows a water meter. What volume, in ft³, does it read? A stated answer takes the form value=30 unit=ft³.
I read value=34440.47 unit=ft³
